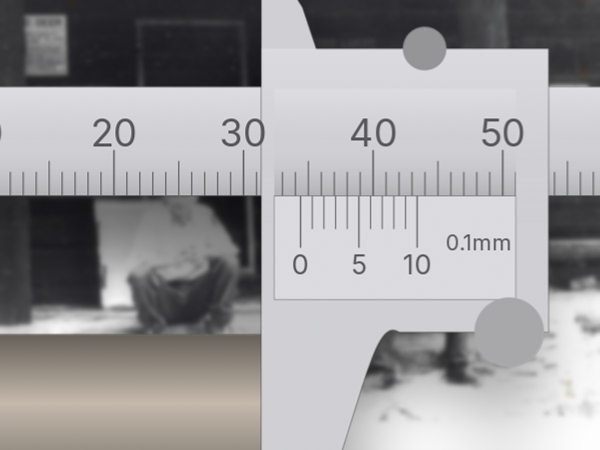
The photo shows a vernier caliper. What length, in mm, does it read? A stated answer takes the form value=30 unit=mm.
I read value=34.4 unit=mm
